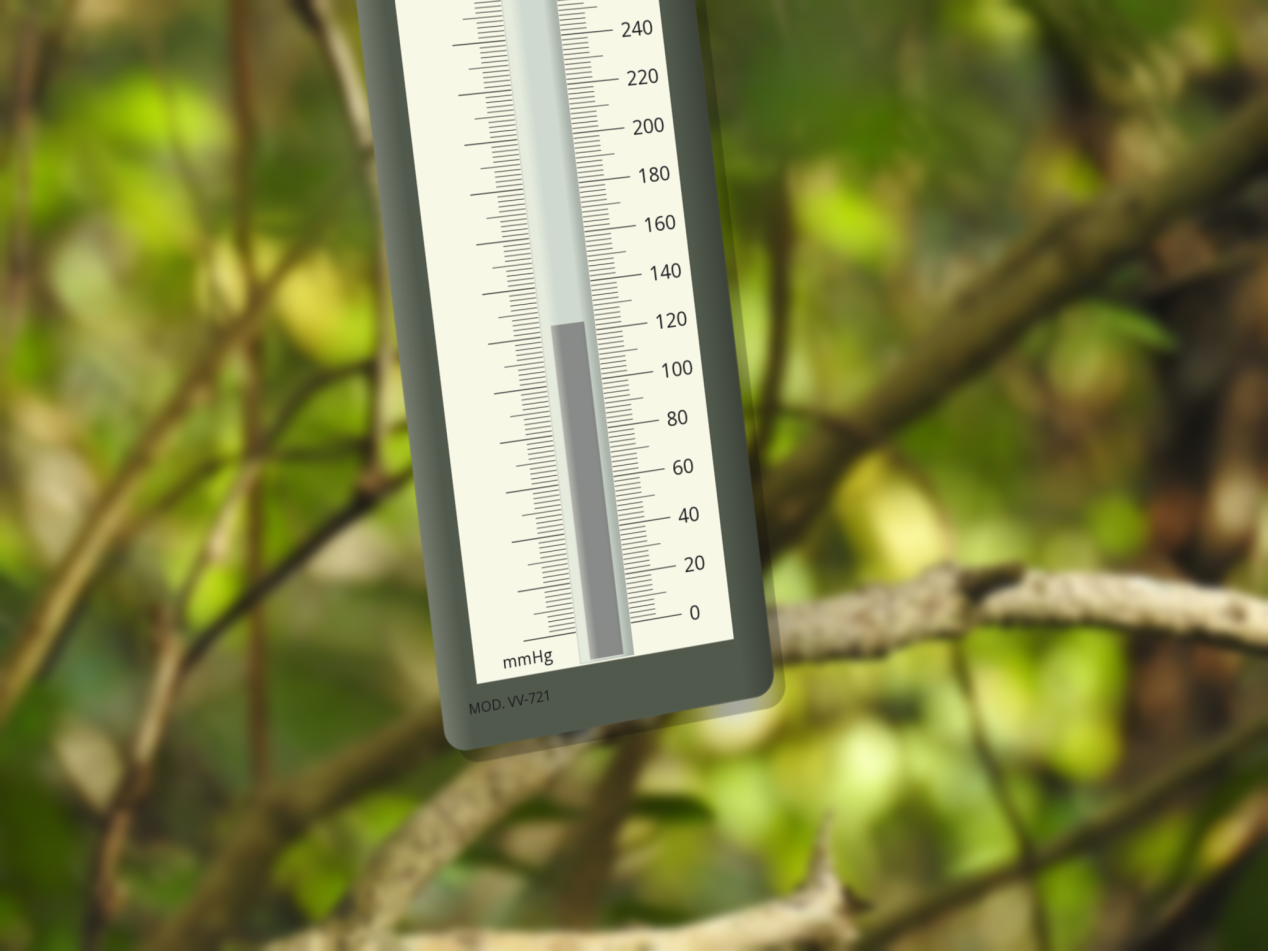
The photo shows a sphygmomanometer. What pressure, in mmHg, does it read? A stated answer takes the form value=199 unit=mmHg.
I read value=124 unit=mmHg
